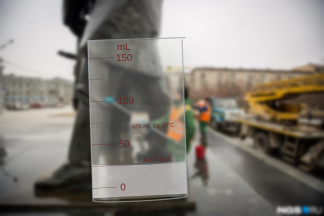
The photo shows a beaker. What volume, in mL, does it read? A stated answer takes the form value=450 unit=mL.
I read value=25 unit=mL
